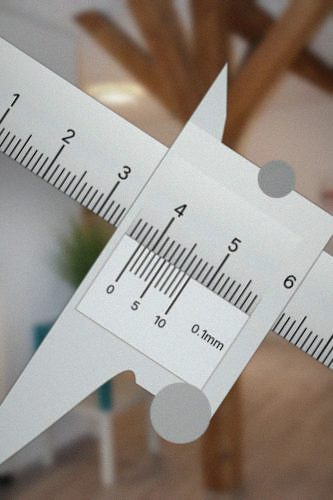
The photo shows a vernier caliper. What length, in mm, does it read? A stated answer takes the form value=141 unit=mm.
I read value=38.0 unit=mm
